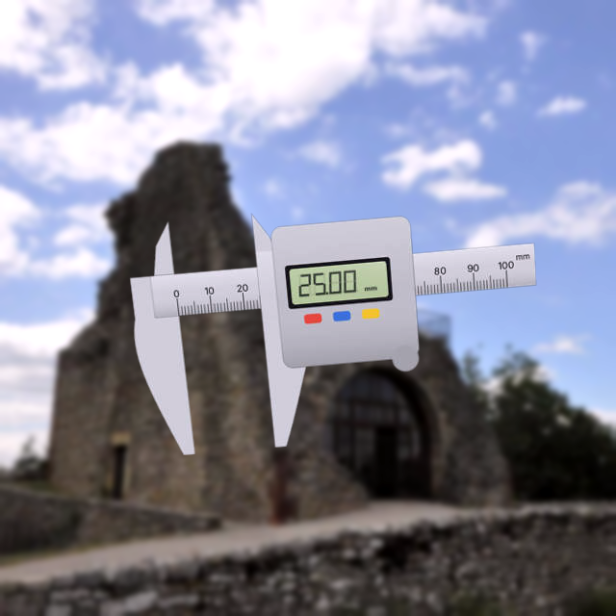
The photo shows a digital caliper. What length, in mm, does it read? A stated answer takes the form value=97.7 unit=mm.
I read value=25.00 unit=mm
